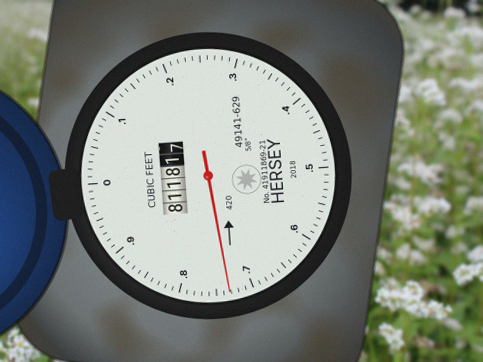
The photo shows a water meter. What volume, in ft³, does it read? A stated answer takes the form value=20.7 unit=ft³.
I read value=811816.73 unit=ft³
